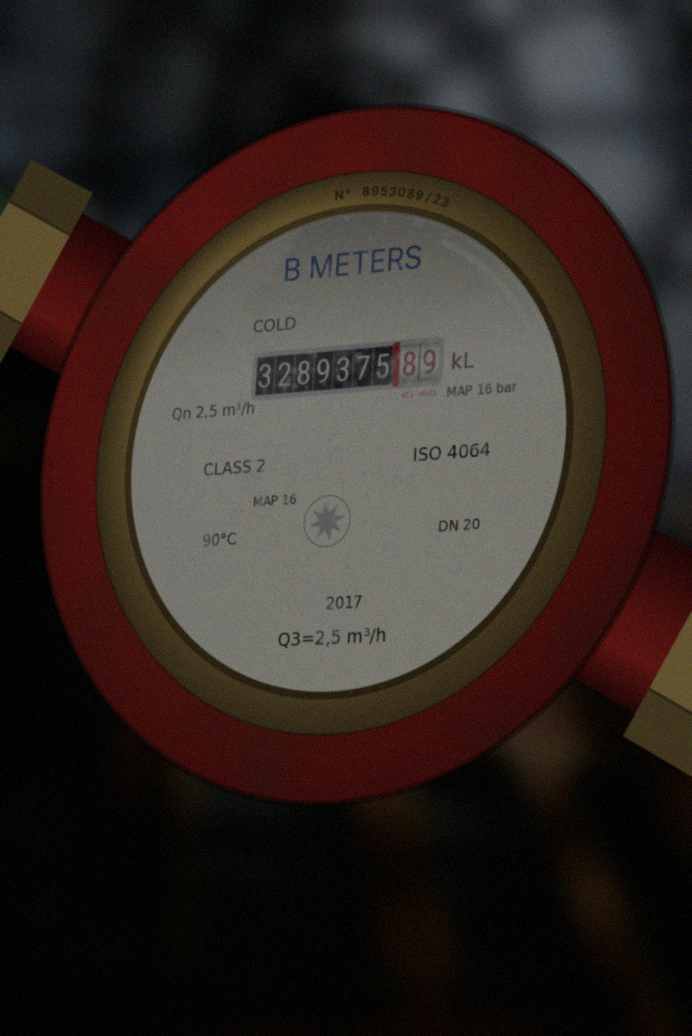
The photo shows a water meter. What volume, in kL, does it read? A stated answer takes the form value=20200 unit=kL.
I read value=3289375.89 unit=kL
